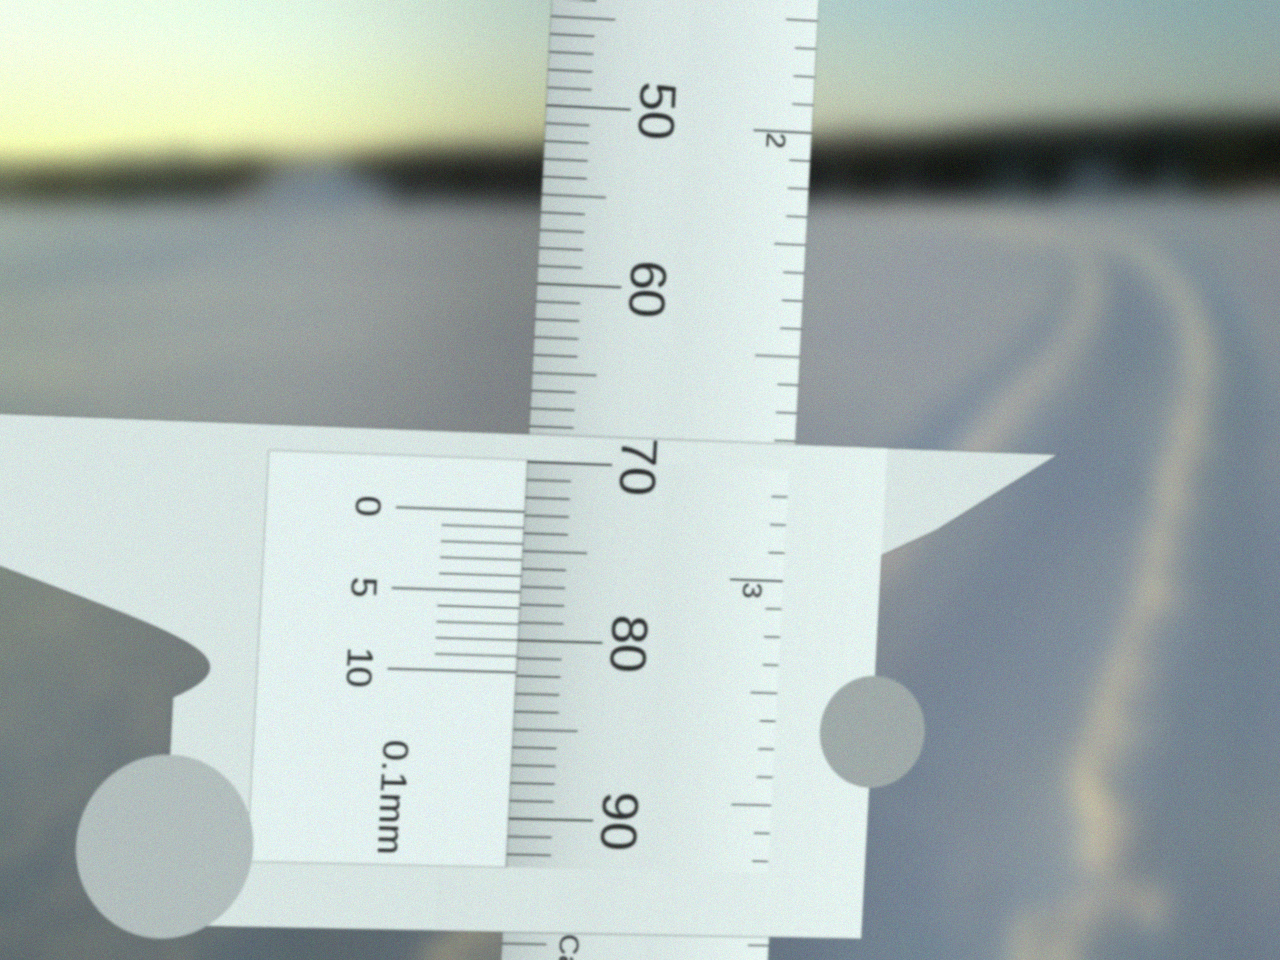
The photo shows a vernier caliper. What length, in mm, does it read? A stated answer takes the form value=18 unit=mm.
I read value=72.8 unit=mm
